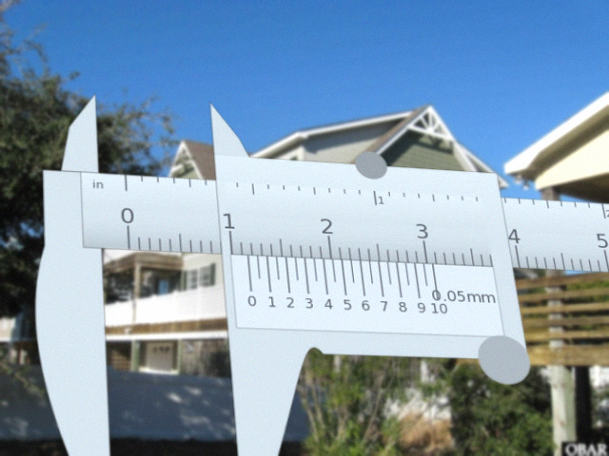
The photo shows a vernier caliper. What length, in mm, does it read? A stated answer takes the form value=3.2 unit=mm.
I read value=11.6 unit=mm
